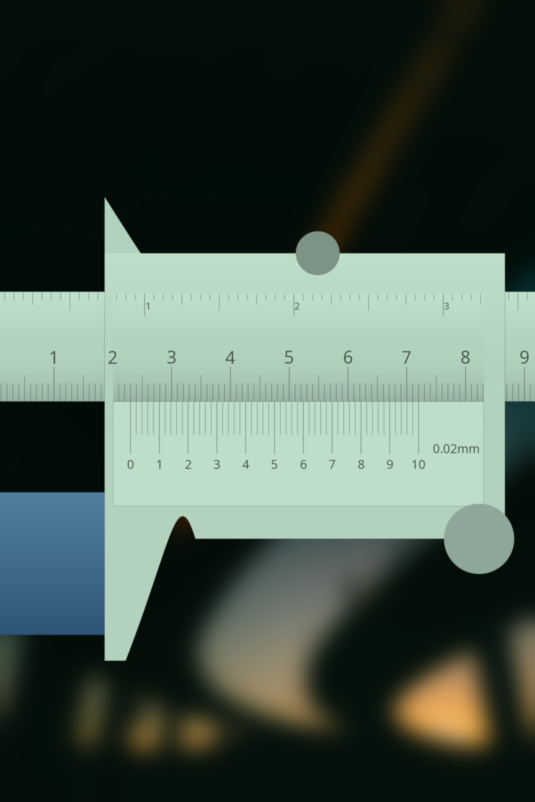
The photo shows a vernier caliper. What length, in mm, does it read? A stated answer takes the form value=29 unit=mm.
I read value=23.0 unit=mm
